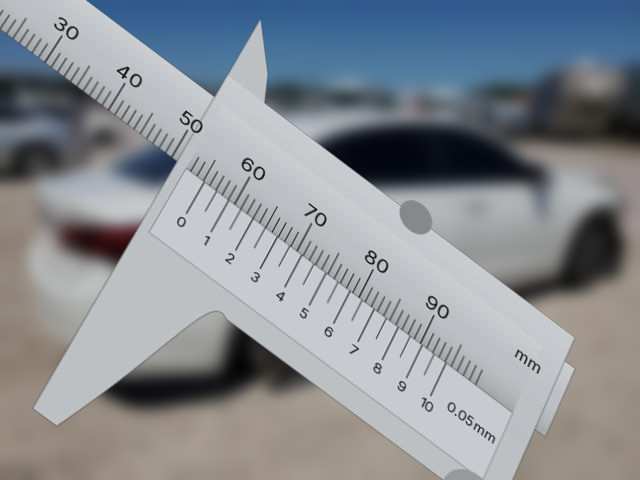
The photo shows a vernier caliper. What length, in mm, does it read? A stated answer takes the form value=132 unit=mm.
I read value=55.2 unit=mm
